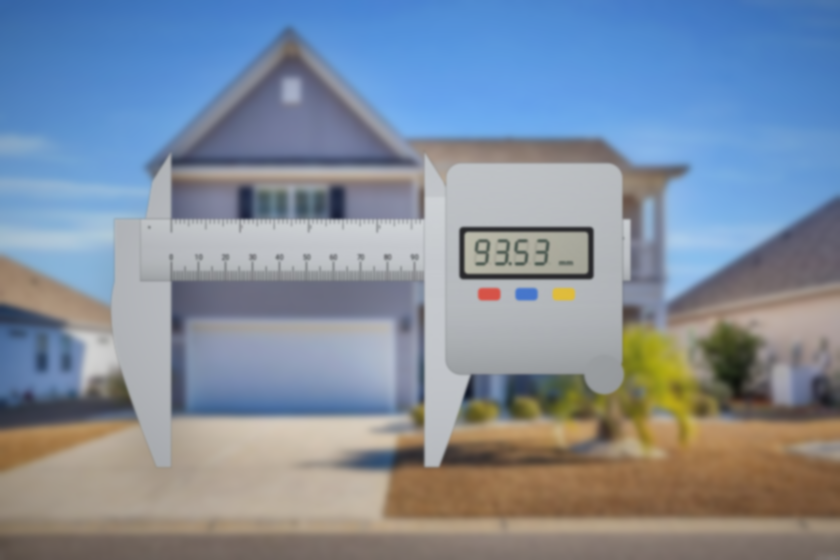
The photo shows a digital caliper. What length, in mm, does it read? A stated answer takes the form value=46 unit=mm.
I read value=93.53 unit=mm
